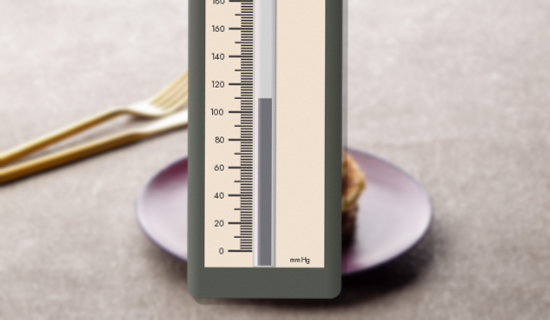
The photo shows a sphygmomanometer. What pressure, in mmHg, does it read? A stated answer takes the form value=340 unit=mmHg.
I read value=110 unit=mmHg
